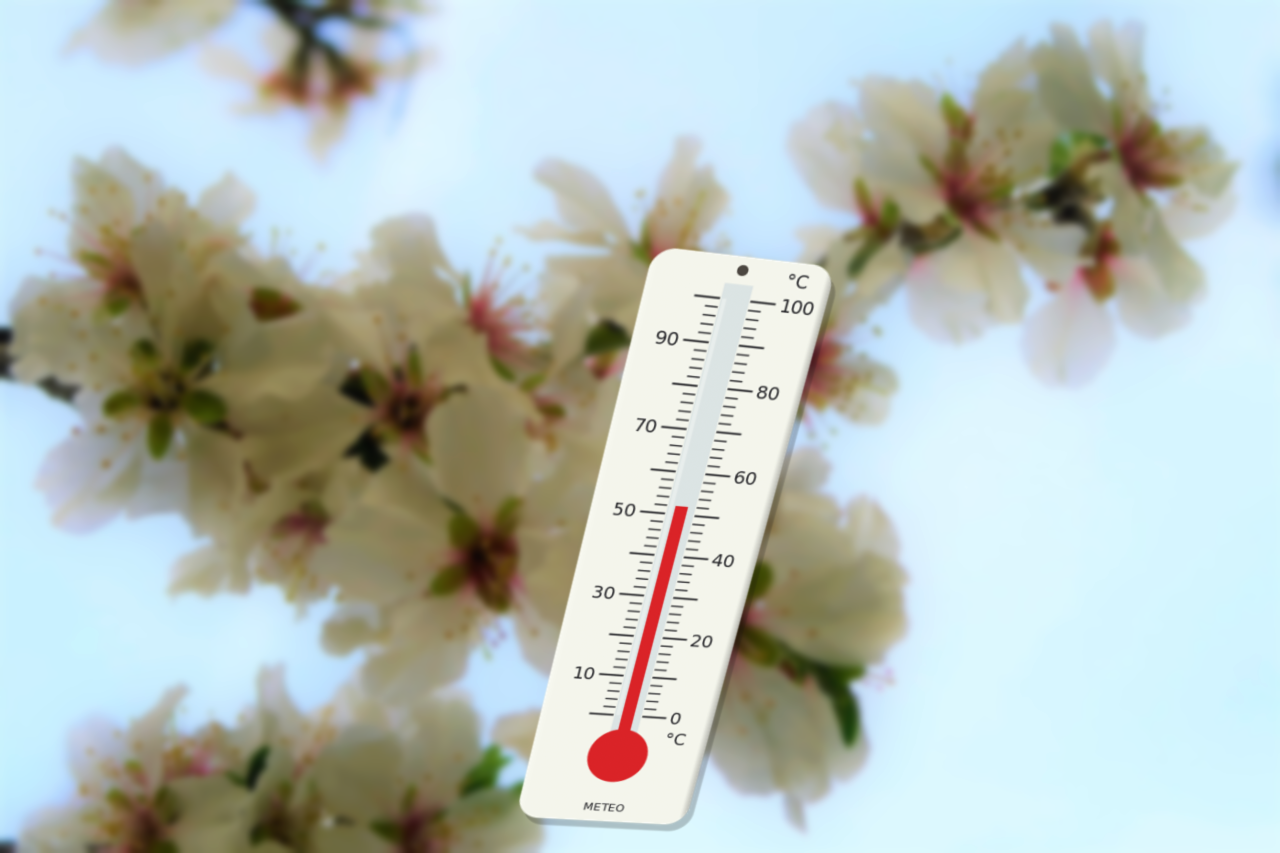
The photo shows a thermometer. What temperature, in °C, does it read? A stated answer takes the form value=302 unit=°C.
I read value=52 unit=°C
